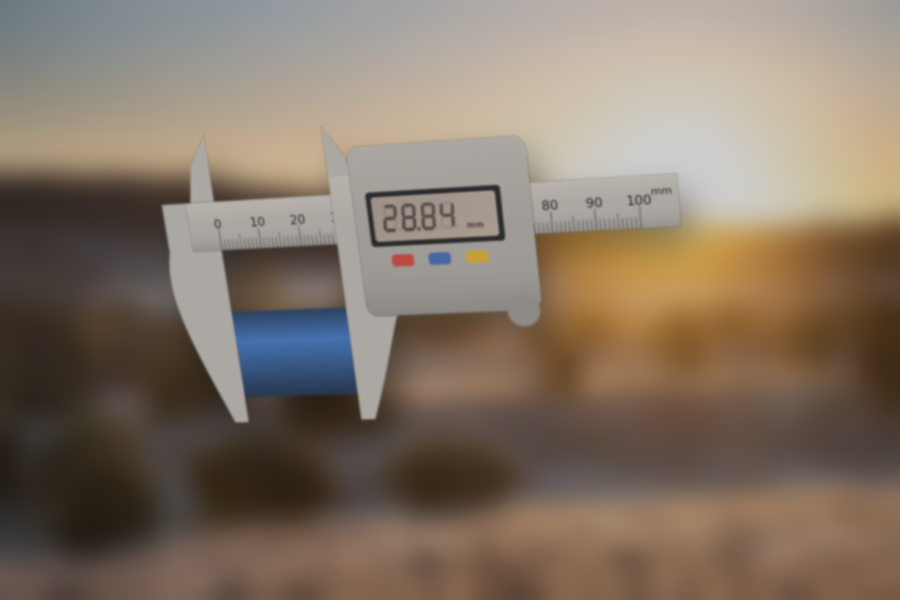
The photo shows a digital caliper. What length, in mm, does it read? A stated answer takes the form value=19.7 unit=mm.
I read value=28.84 unit=mm
